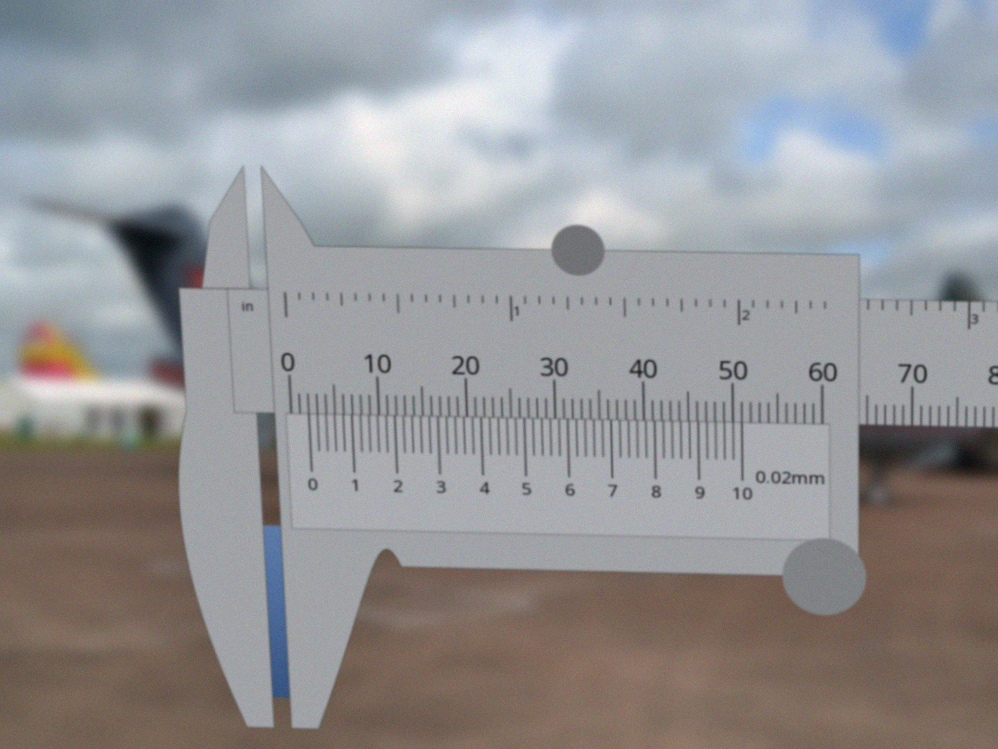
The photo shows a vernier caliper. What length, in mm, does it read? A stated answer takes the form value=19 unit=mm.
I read value=2.0 unit=mm
